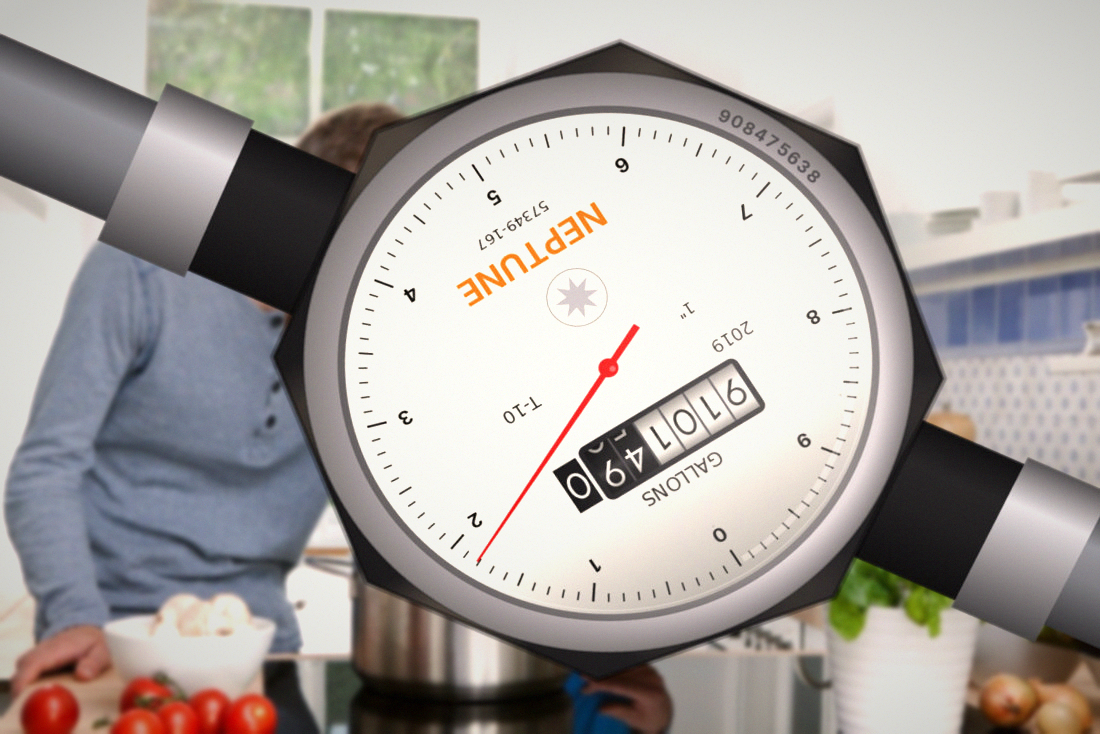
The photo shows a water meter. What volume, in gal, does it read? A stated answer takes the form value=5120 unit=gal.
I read value=9101491.8 unit=gal
